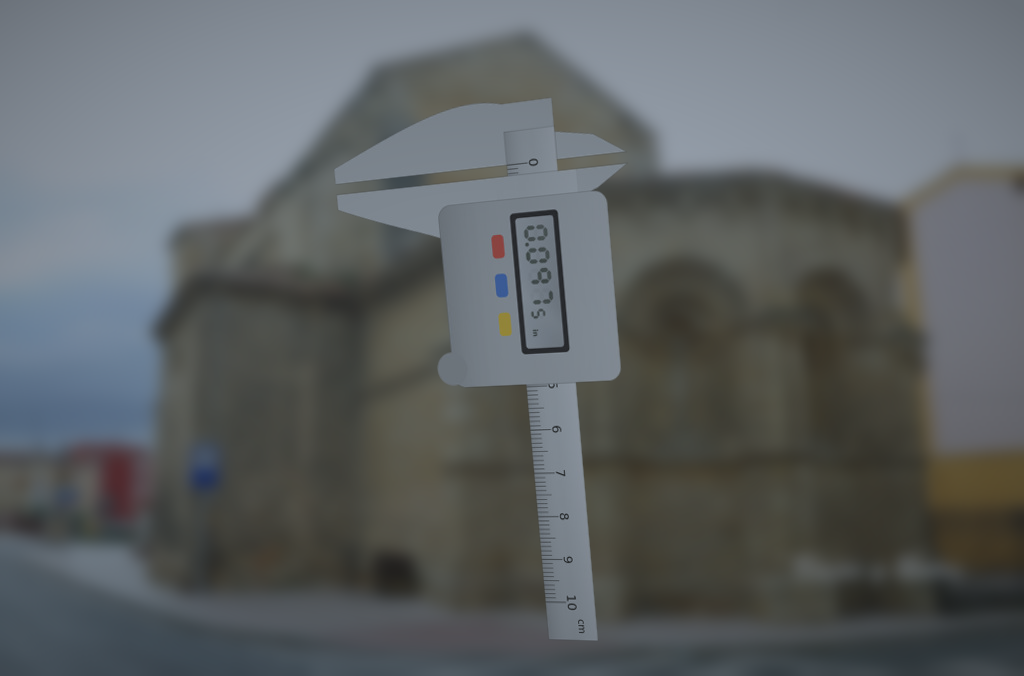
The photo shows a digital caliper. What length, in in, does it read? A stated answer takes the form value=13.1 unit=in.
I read value=0.0975 unit=in
